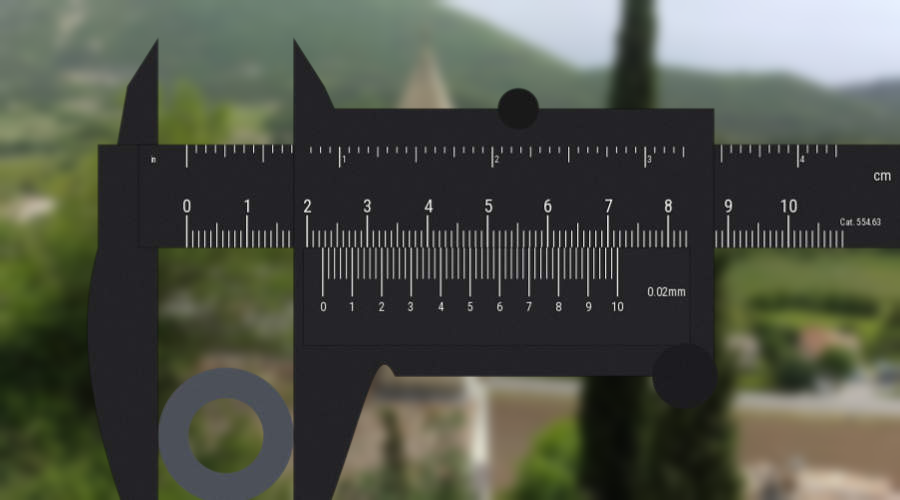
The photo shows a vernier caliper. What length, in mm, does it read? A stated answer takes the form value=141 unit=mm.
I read value=22.6 unit=mm
